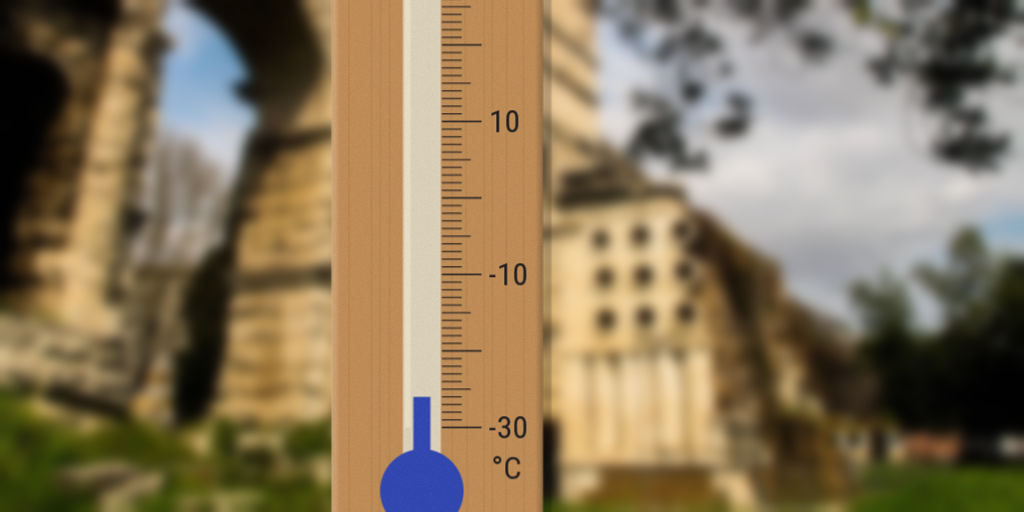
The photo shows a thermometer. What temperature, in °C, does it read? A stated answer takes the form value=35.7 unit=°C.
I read value=-26 unit=°C
